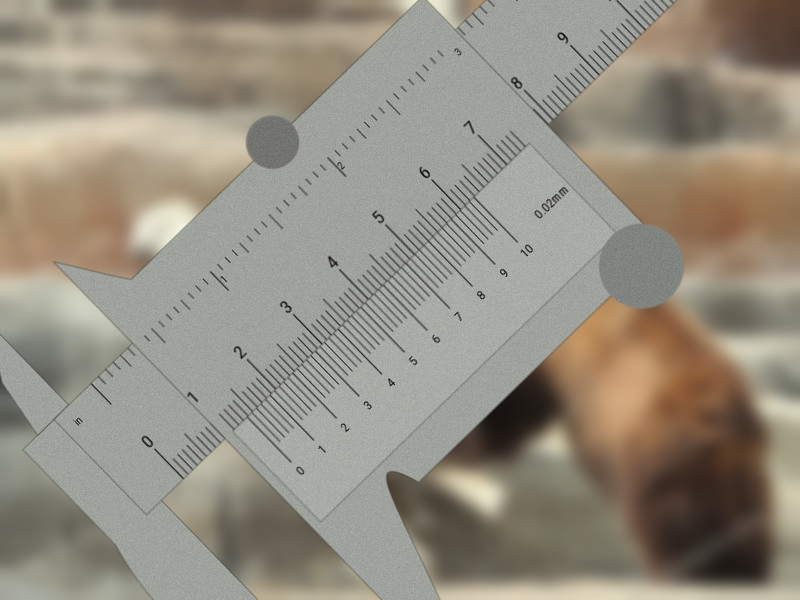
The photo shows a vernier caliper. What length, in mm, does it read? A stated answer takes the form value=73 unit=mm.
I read value=13.8 unit=mm
